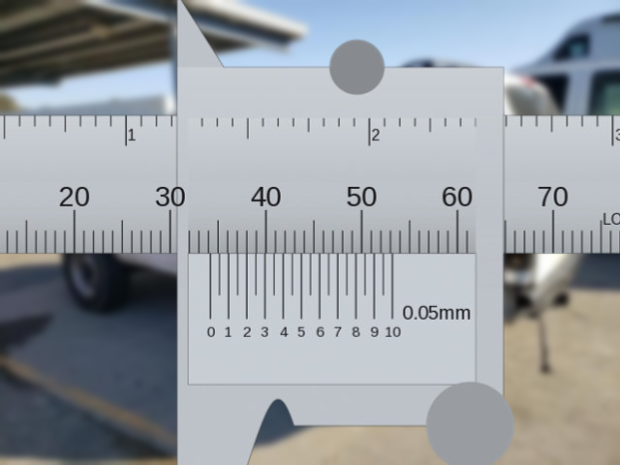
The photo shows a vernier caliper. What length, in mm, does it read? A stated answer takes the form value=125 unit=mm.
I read value=34.2 unit=mm
